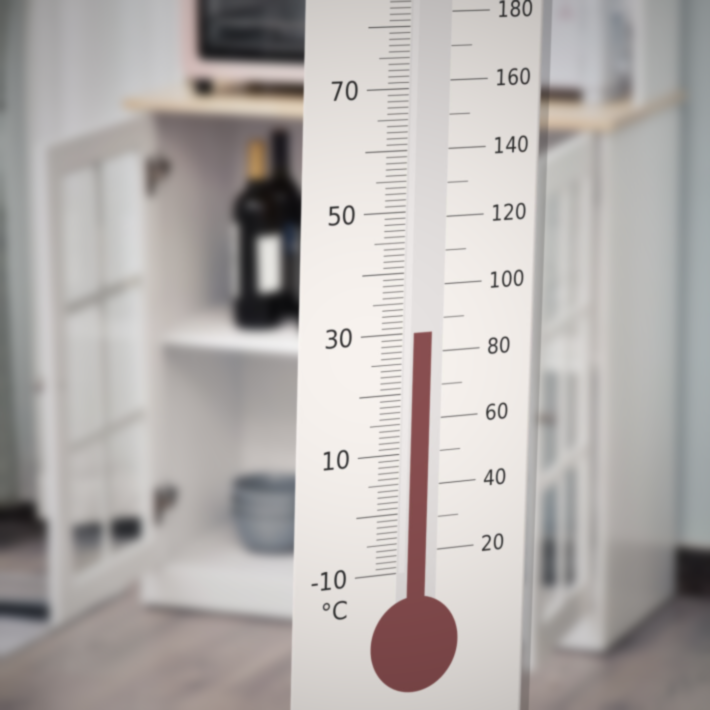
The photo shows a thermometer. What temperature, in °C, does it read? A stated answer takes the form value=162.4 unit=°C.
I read value=30 unit=°C
